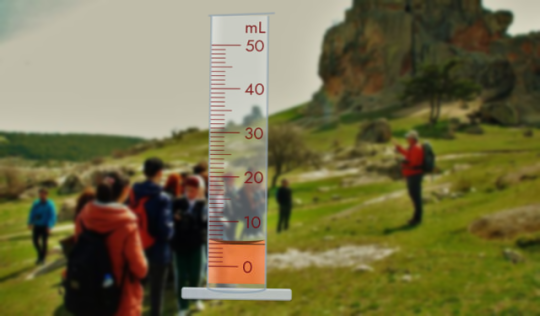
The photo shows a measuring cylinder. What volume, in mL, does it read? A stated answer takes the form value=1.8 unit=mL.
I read value=5 unit=mL
